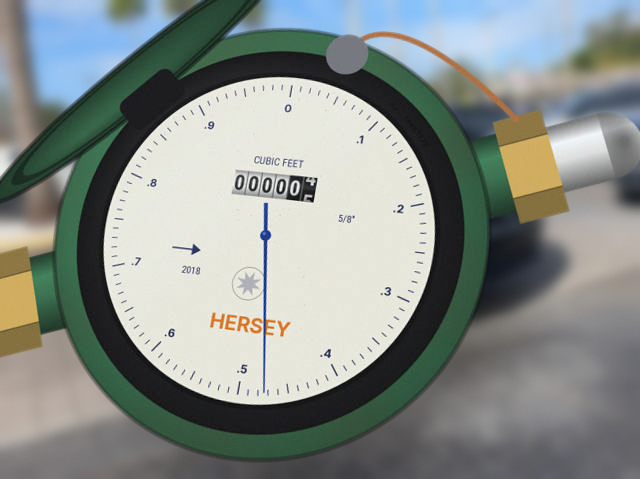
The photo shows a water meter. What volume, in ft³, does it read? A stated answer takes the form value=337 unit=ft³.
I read value=4.47 unit=ft³
